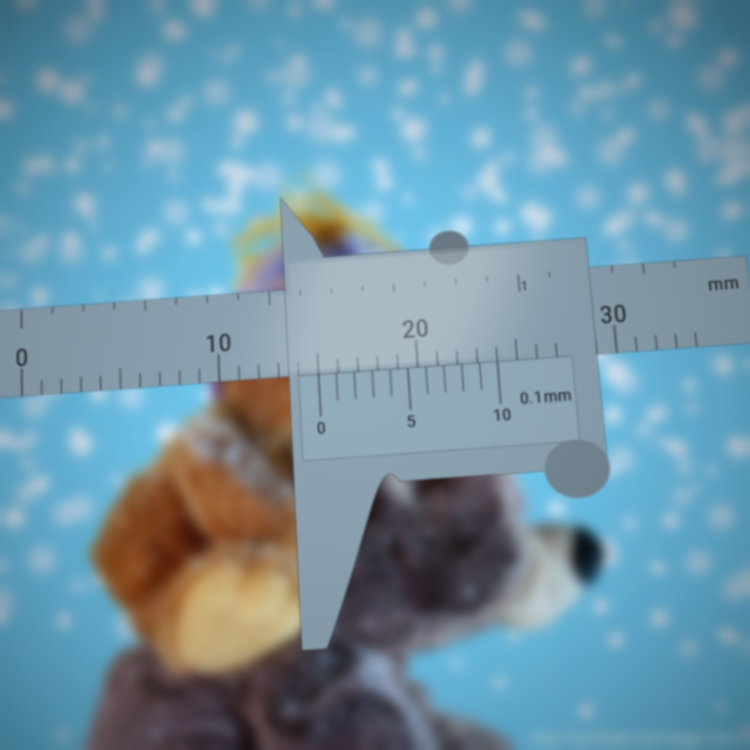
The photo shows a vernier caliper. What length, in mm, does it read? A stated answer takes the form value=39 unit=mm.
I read value=15.0 unit=mm
